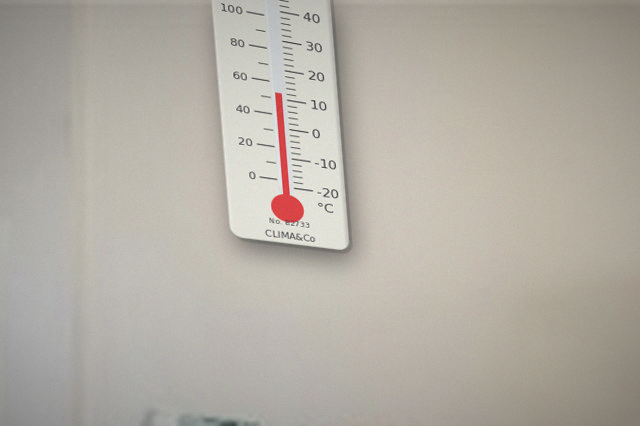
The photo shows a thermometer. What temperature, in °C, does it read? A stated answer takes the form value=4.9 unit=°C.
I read value=12 unit=°C
